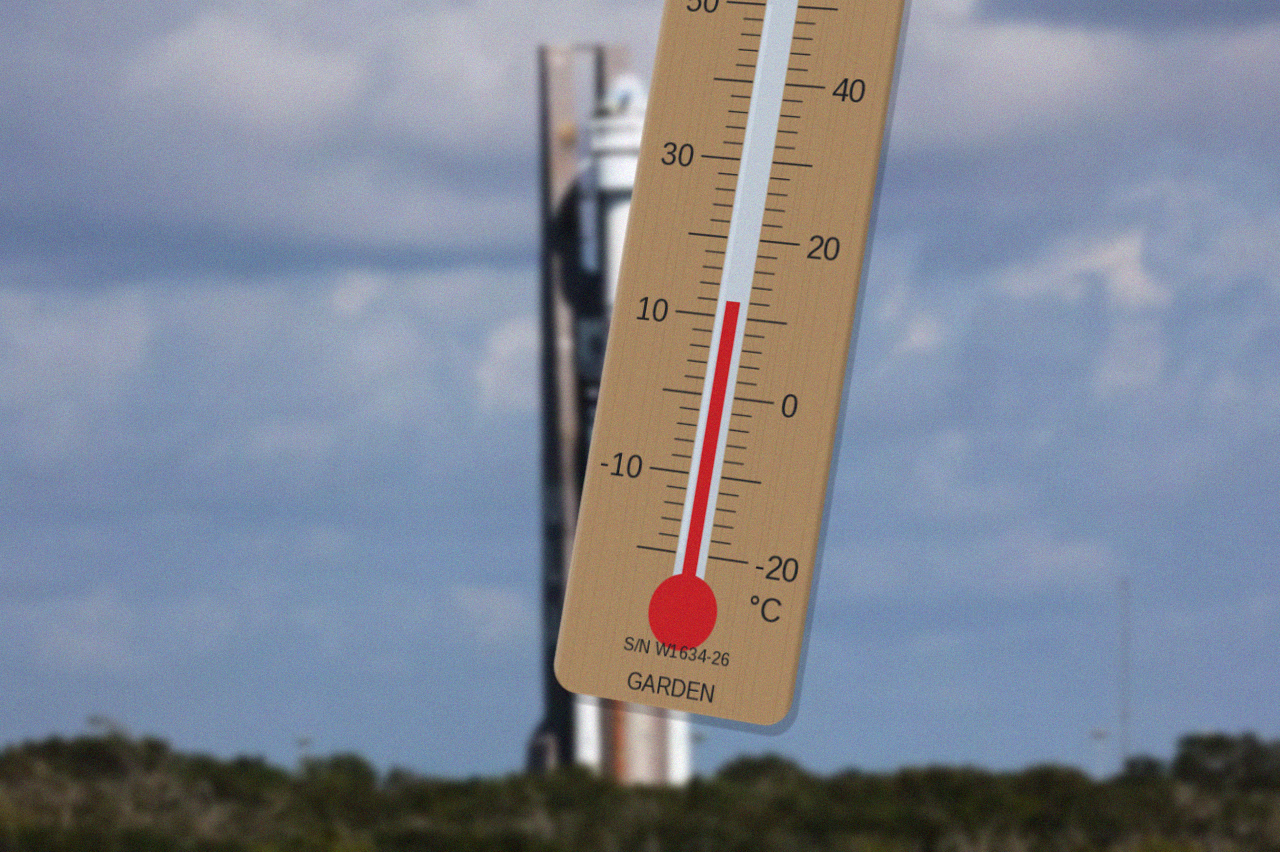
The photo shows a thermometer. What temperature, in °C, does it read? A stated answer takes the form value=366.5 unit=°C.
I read value=12 unit=°C
